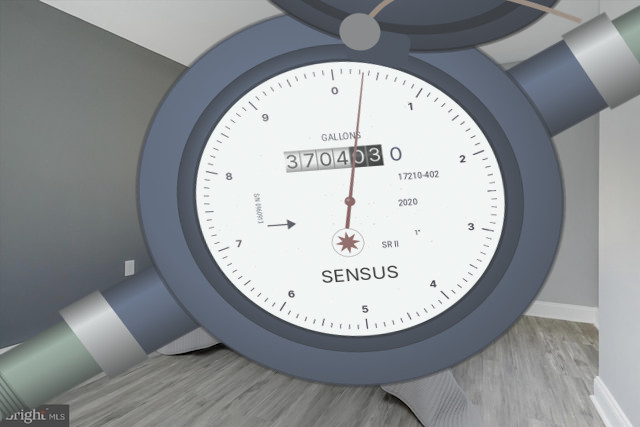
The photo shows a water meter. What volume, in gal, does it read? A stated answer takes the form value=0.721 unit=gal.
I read value=3704030.3 unit=gal
